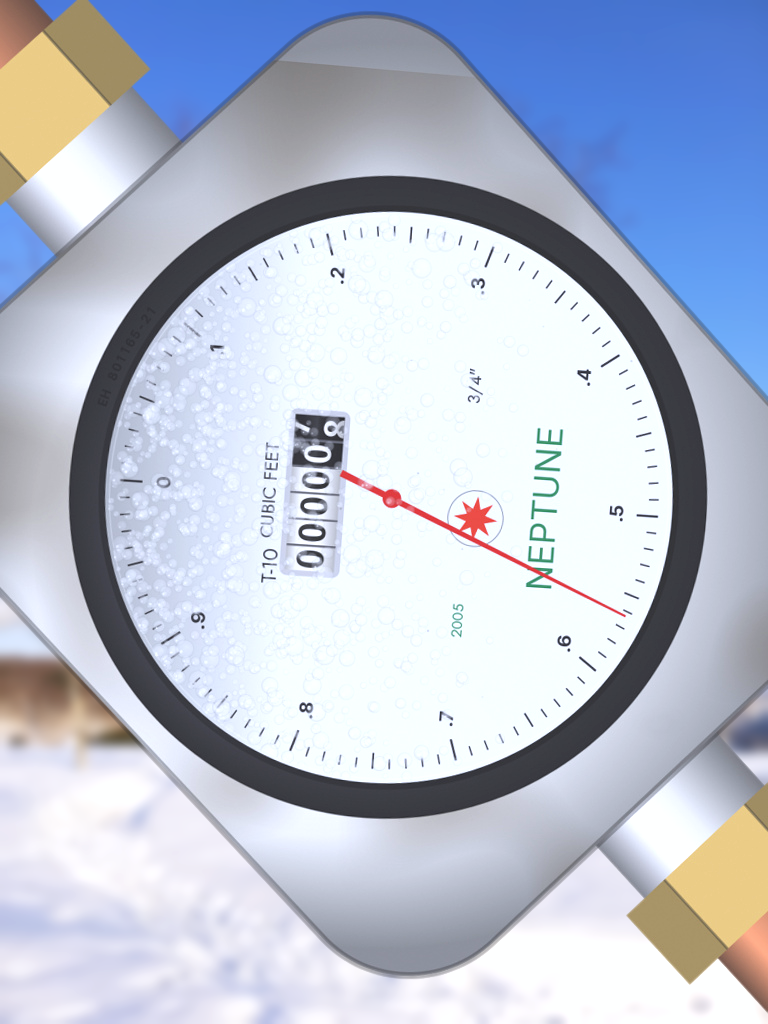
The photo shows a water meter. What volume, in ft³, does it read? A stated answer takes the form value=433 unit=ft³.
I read value=7.56 unit=ft³
